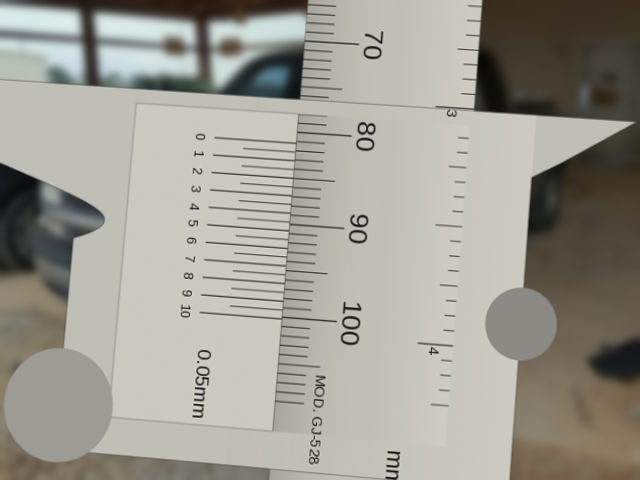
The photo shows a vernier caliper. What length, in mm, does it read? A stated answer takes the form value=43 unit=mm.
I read value=81.2 unit=mm
